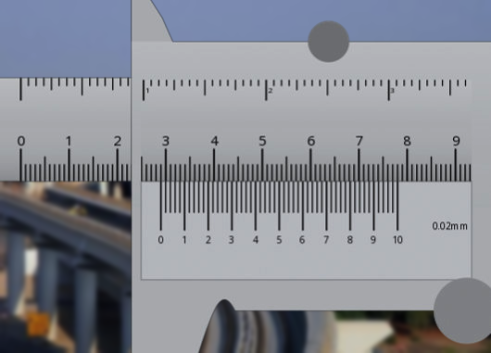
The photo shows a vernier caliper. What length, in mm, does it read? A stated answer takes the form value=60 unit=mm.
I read value=29.0 unit=mm
